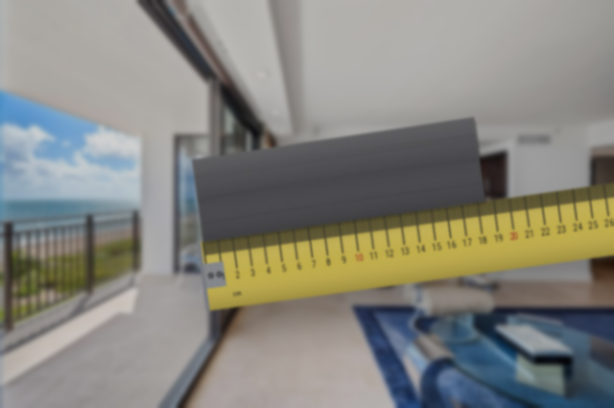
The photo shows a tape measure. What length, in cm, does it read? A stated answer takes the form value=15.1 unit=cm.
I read value=18.5 unit=cm
